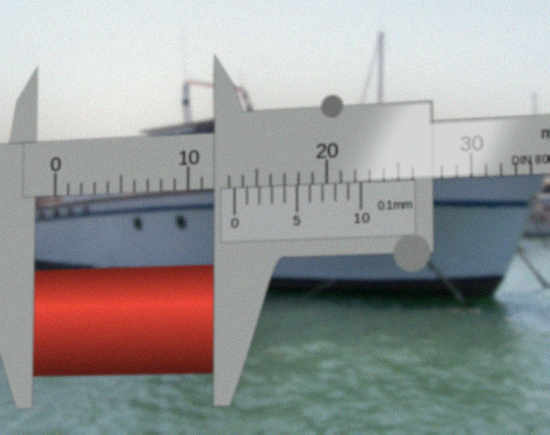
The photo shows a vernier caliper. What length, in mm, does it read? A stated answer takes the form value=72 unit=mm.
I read value=13.4 unit=mm
